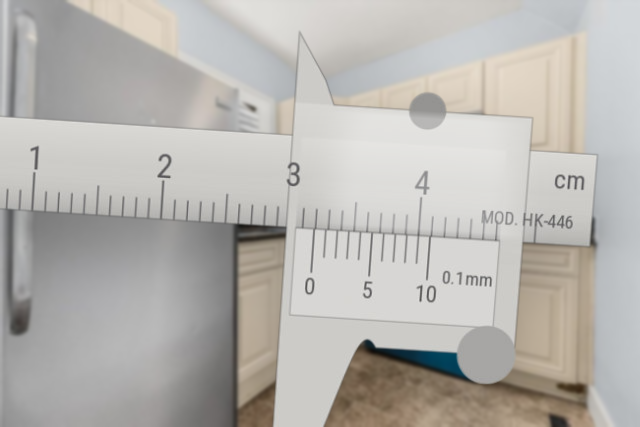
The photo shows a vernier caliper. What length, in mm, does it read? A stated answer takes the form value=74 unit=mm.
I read value=31.9 unit=mm
